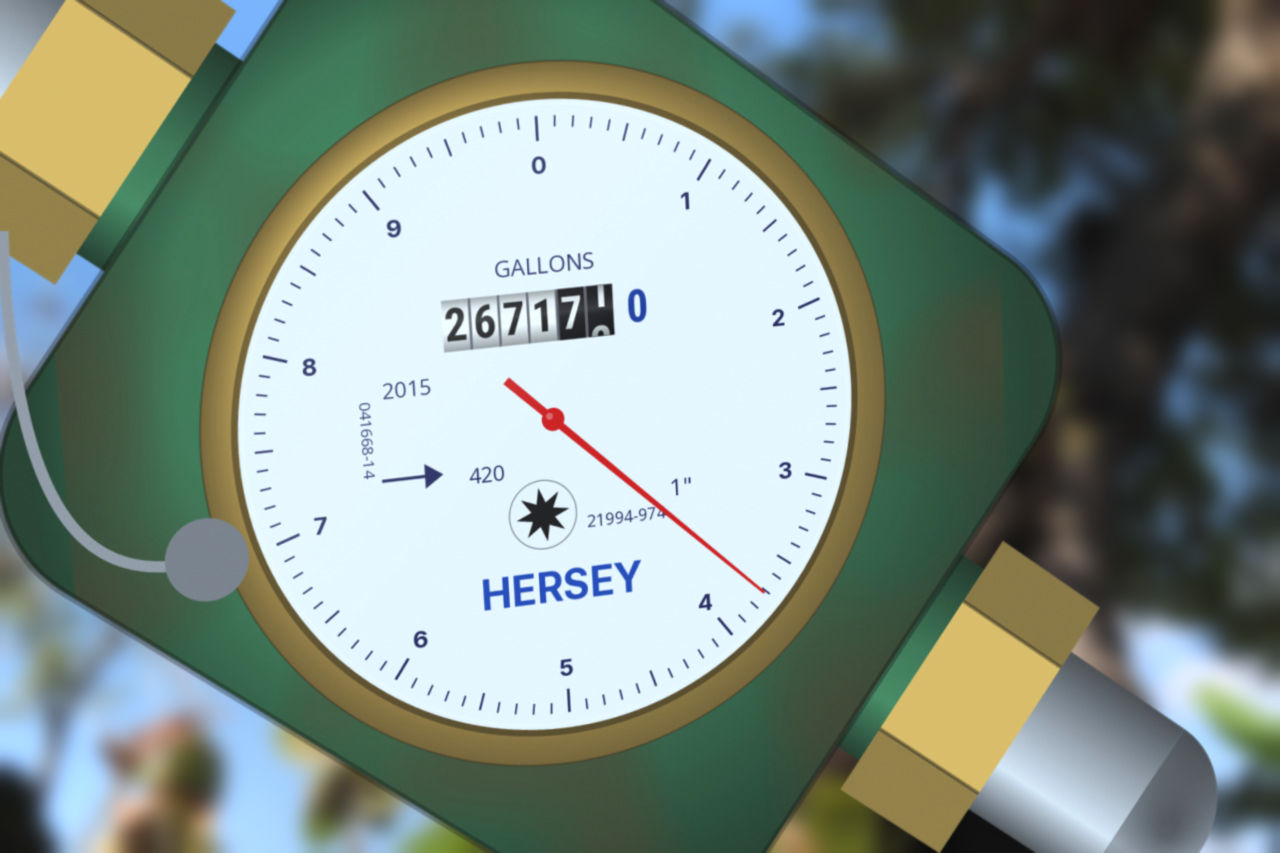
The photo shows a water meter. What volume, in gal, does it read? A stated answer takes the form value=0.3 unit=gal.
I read value=2671713.7 unit=gal
